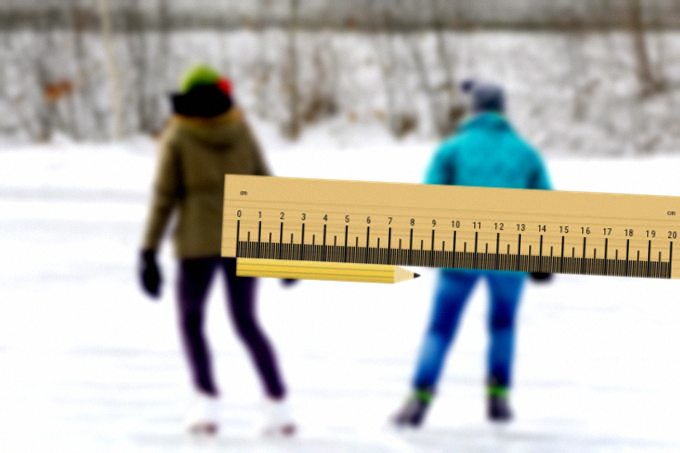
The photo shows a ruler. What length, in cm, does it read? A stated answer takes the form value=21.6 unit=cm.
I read value=8.5 unit=cm
